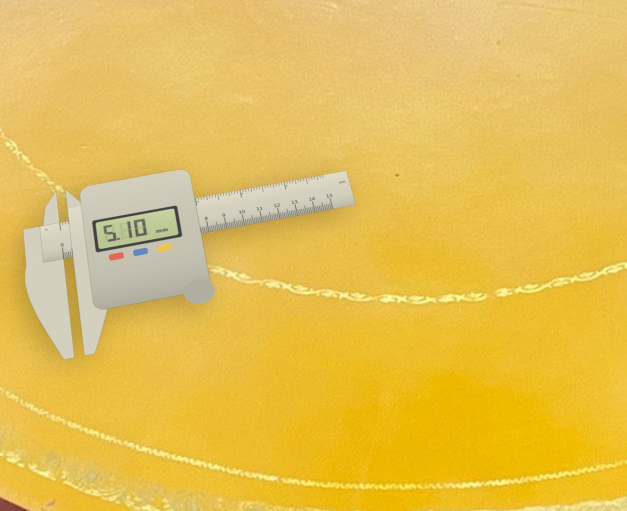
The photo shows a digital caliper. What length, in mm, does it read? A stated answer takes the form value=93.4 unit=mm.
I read value=5.10 unit=mm
